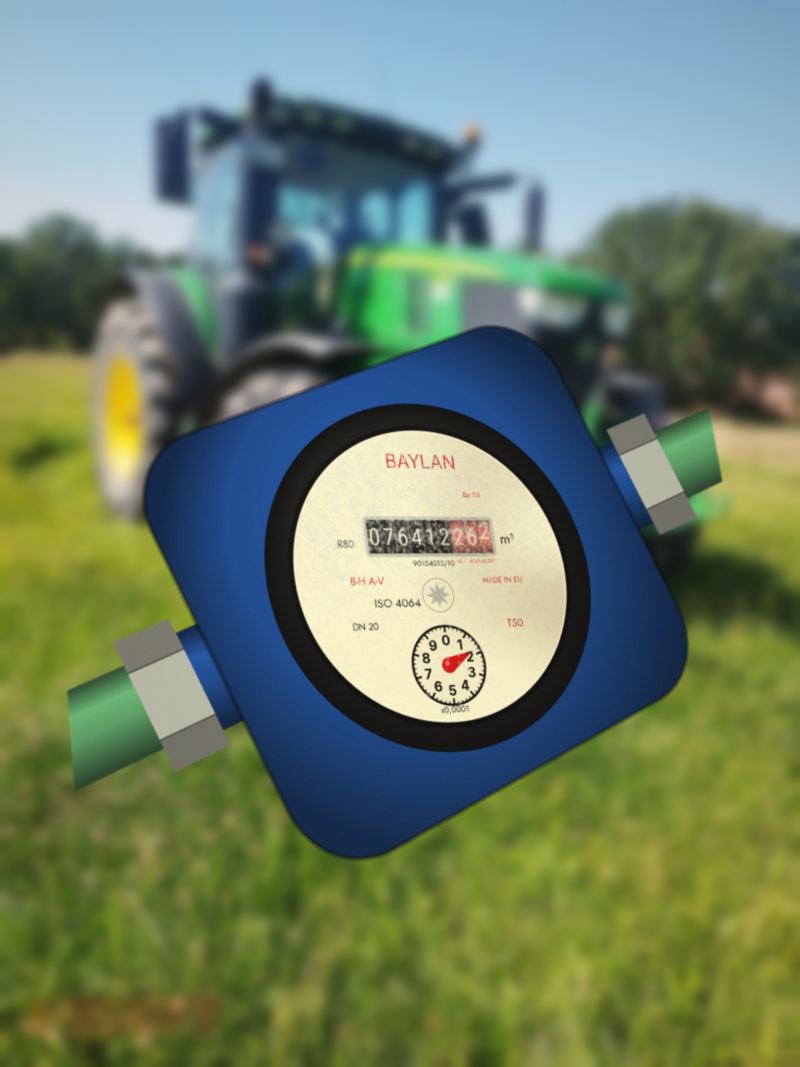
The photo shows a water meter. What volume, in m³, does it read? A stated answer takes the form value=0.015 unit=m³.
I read value=76412.2621 unit=m³
